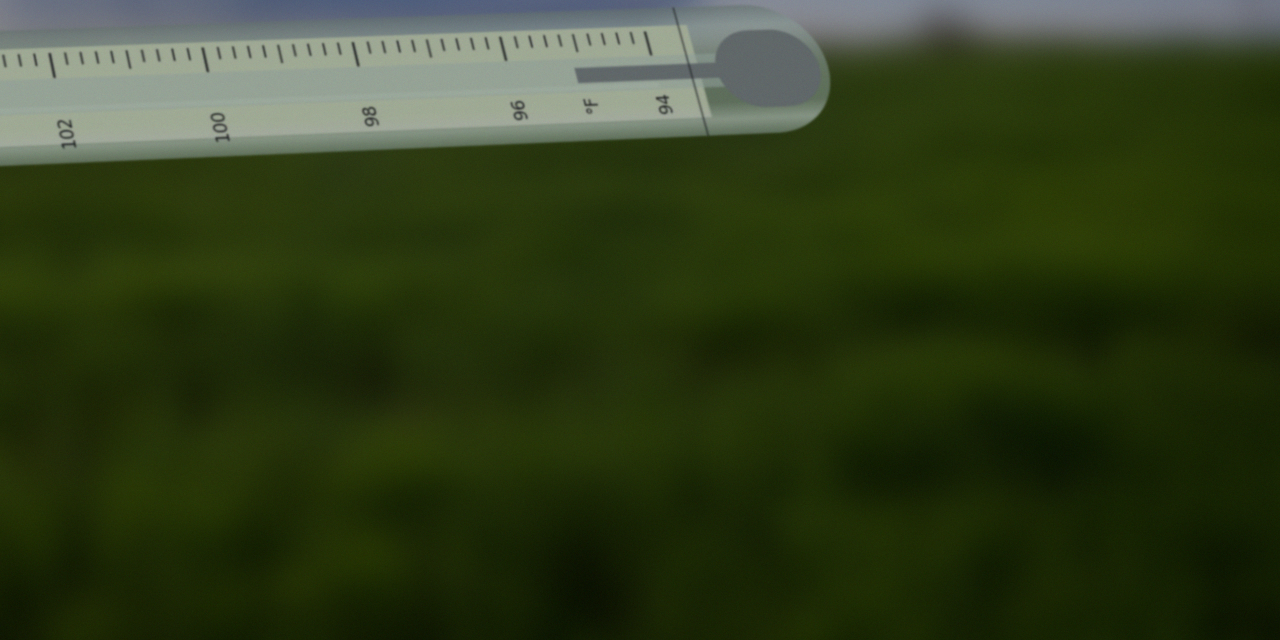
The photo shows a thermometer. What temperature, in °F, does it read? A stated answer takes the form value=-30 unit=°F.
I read value=95.1 unit=°F
